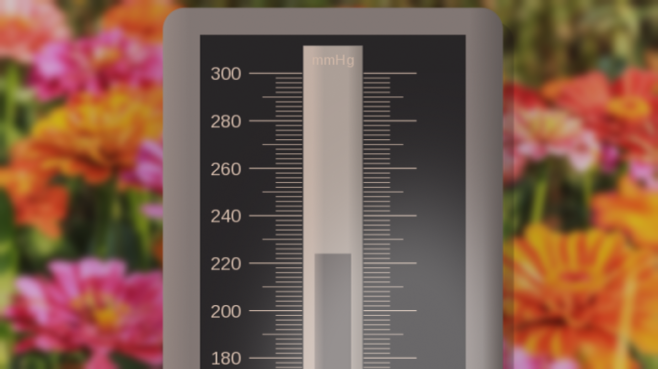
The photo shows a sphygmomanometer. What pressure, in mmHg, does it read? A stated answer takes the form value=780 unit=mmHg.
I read value=224 unit=mmHg
